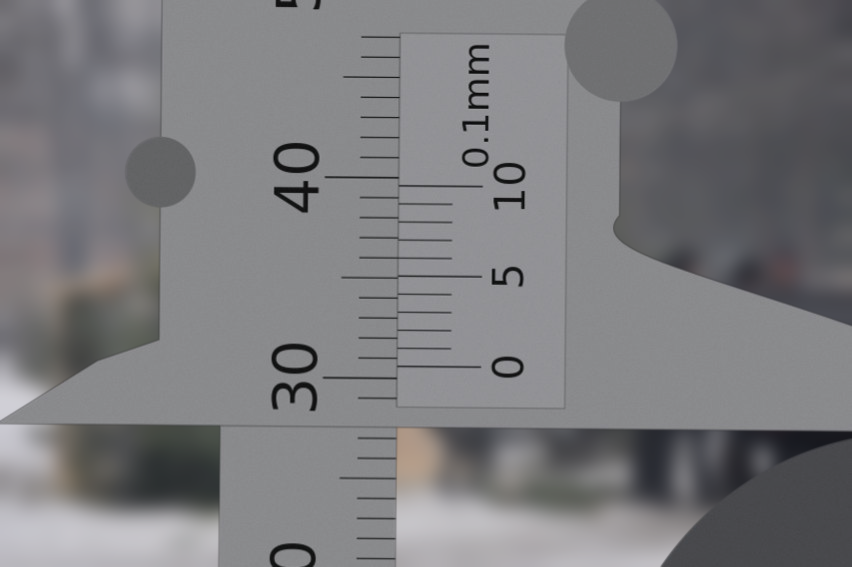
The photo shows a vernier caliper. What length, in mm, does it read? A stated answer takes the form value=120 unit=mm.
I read value=30.6 unit=mm
